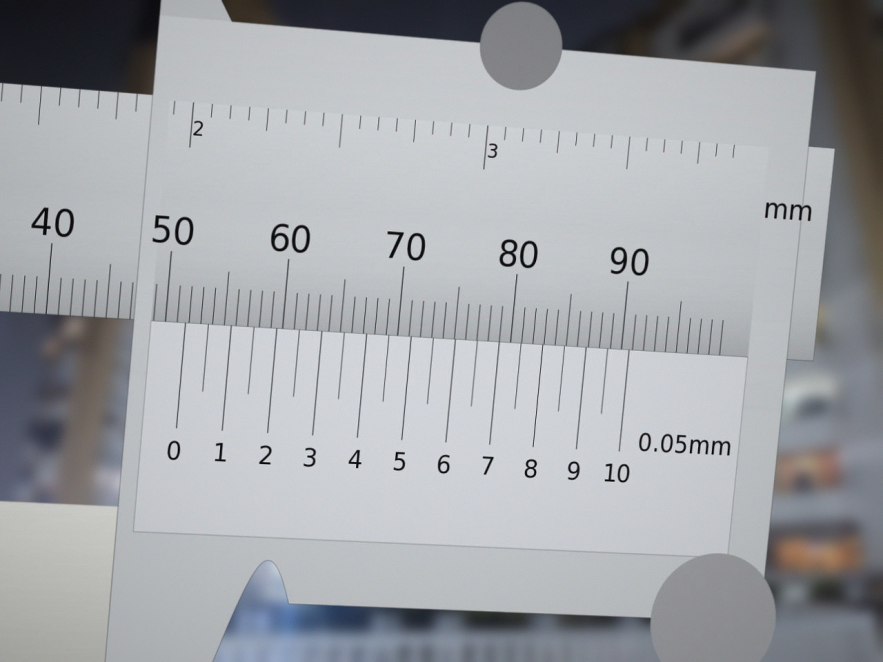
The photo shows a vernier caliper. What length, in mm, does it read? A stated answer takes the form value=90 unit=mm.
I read value=51.7 unit=mm
